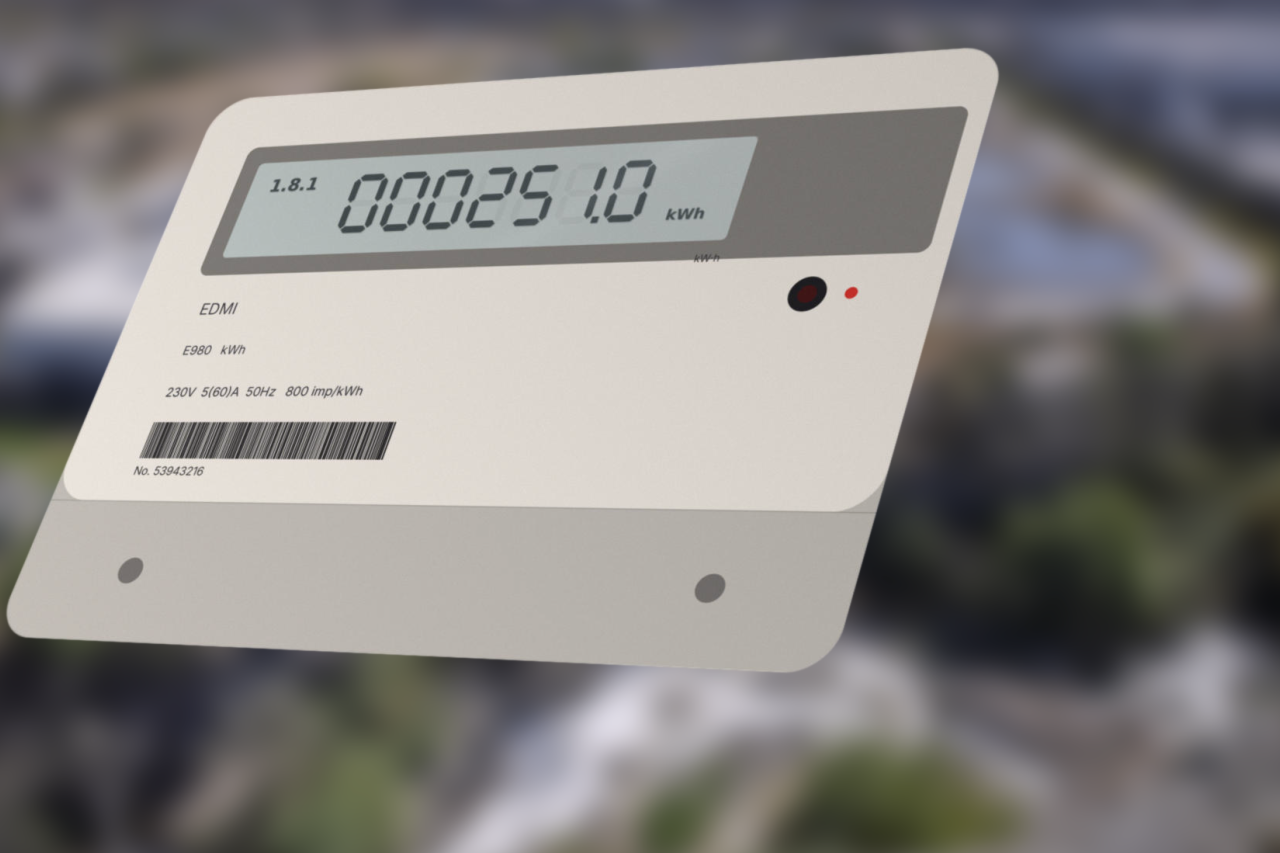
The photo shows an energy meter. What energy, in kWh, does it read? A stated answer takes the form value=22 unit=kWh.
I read value=251.0 unit=kWh
